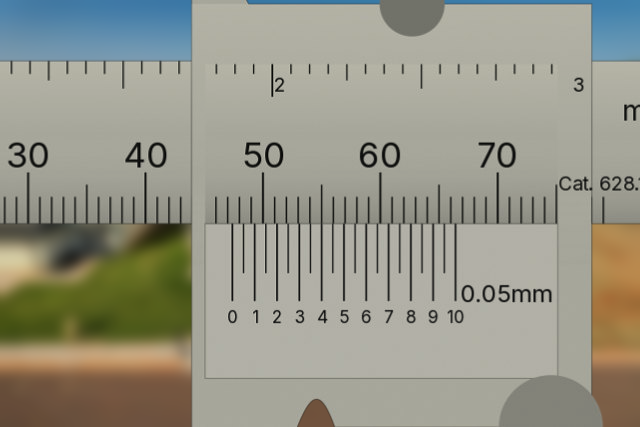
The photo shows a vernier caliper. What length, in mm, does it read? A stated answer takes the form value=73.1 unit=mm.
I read value=47.4 unit=mm
